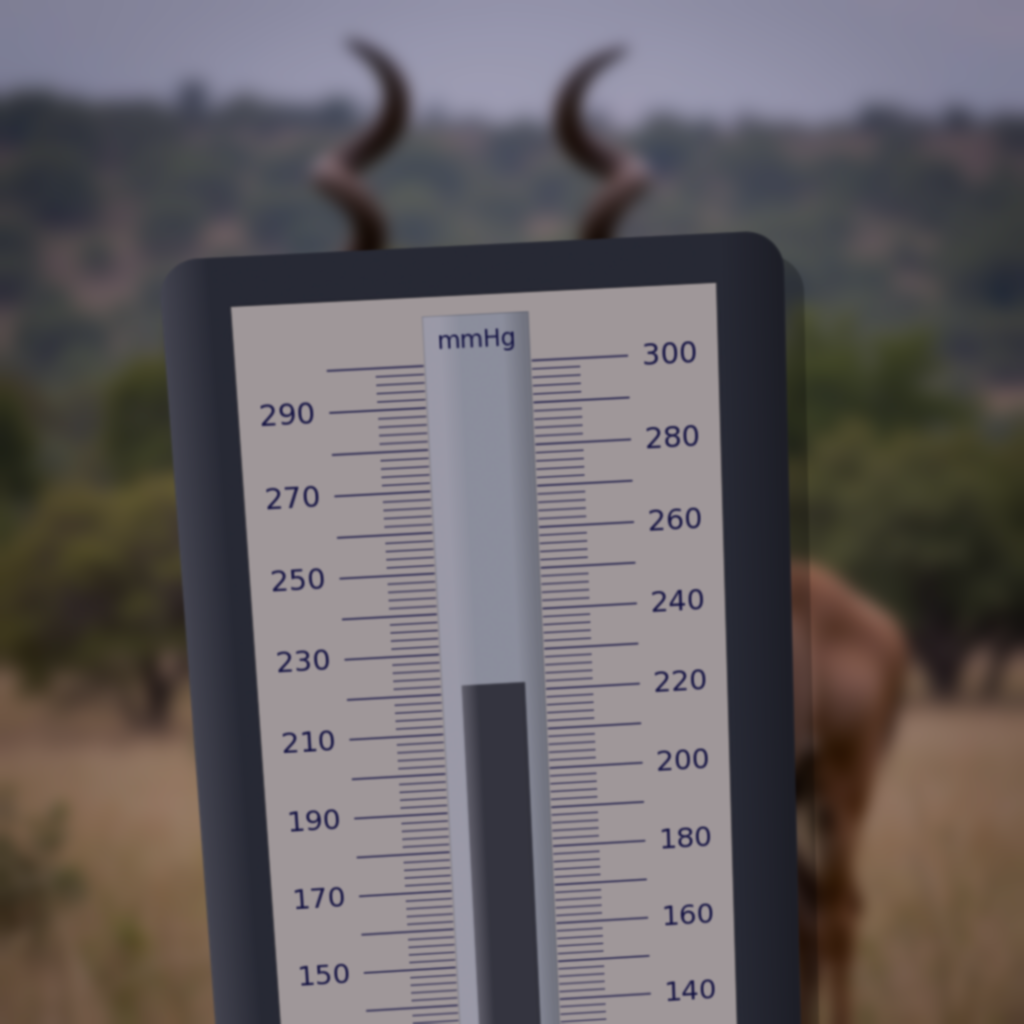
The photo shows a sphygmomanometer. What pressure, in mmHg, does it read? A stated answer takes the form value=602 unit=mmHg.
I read value=222 unit=mmHg
